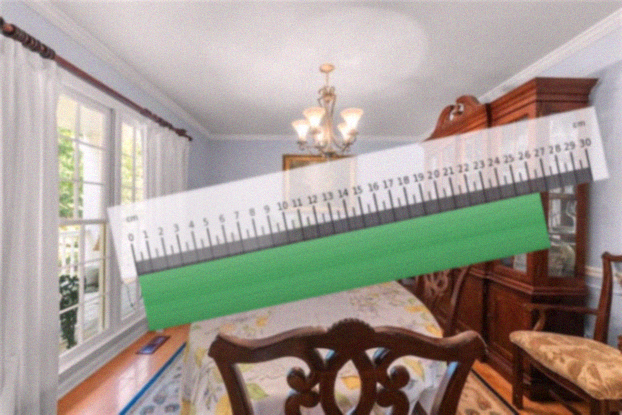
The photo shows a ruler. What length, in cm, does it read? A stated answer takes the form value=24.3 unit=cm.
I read value=26.5 unit=cm
